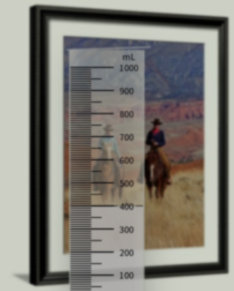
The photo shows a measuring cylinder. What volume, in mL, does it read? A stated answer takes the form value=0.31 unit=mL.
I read value=400 unit=mL
